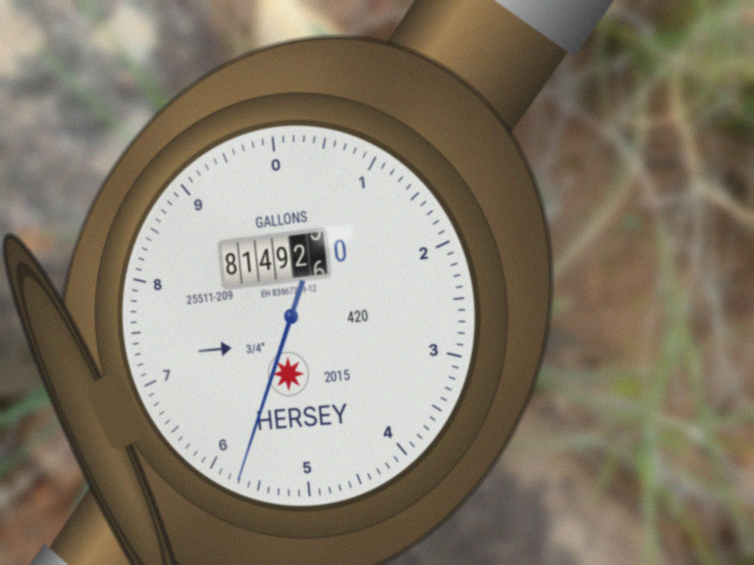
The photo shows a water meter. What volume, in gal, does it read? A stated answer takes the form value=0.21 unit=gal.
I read value=8149255.7 unit=gal
